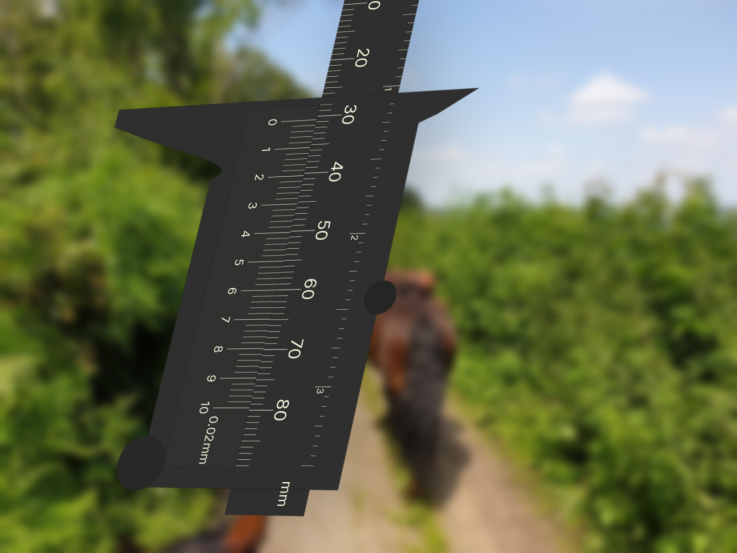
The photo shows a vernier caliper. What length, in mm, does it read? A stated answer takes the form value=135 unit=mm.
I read value=30.6 unit=mm
